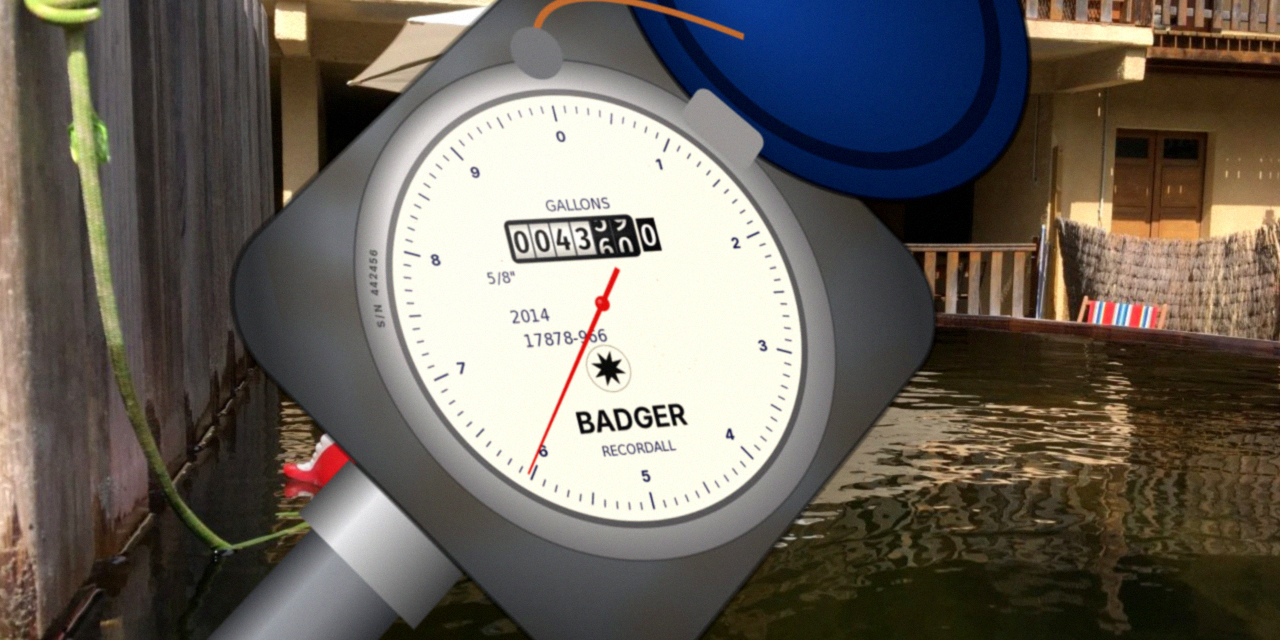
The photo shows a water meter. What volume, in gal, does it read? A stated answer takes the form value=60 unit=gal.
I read value=43596.0 unit=gal
